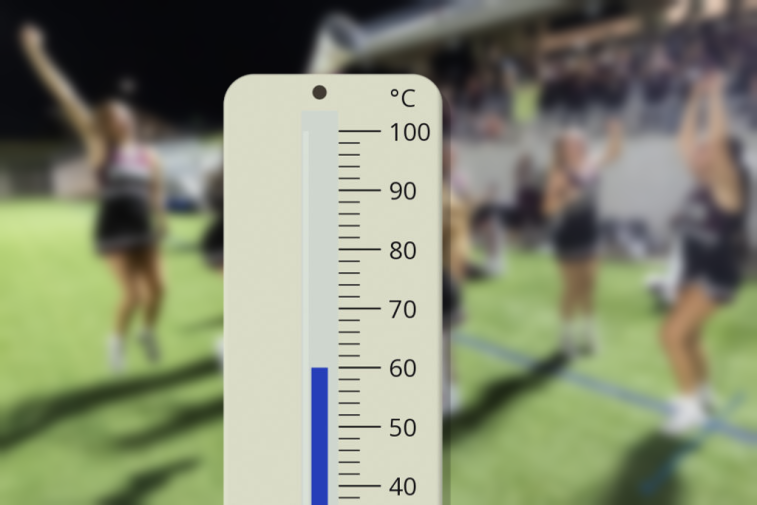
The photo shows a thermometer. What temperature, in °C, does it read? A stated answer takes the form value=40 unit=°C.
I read value=60 unit=°C
